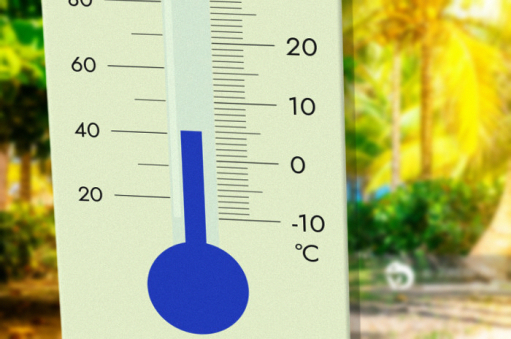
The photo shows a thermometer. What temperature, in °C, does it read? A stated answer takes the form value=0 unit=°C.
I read value=5 unit=°C
